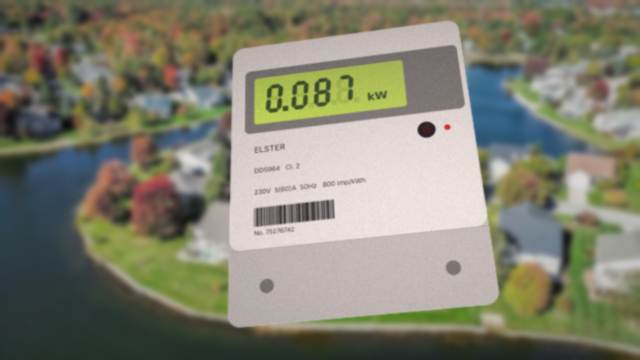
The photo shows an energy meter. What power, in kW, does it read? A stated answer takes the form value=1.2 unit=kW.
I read value=0.087 unit=kW
